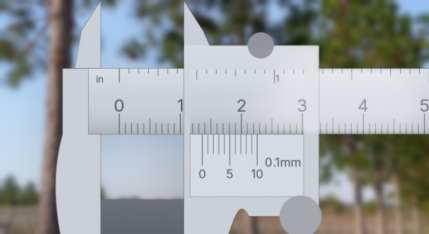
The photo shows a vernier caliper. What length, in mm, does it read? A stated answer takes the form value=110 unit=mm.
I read value=13.6 unit=mm
